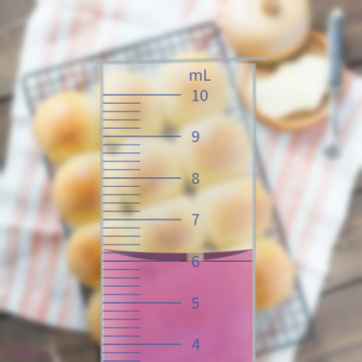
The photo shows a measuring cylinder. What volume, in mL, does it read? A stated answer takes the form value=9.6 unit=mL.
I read value=6 unit=mL
